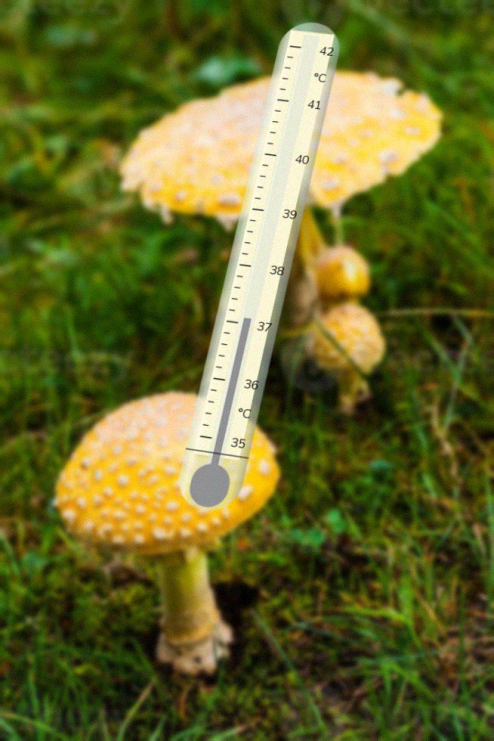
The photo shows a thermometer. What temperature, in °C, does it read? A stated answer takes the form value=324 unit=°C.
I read value=37.1 unit=°C
